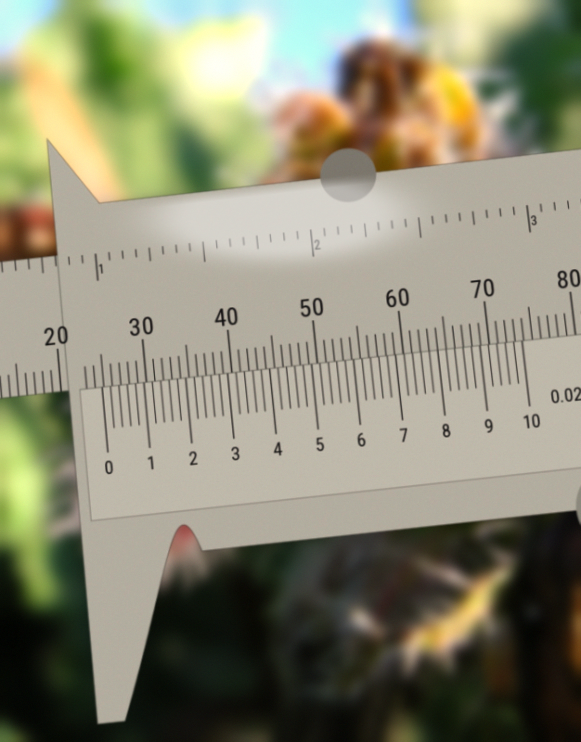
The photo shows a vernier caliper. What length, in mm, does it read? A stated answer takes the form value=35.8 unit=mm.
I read value=24.8 unit=mm
